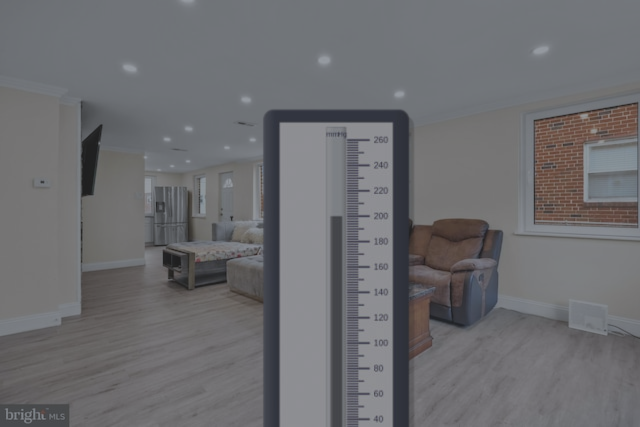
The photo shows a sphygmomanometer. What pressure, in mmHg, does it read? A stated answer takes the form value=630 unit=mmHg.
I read value=200 unit=mmHg
